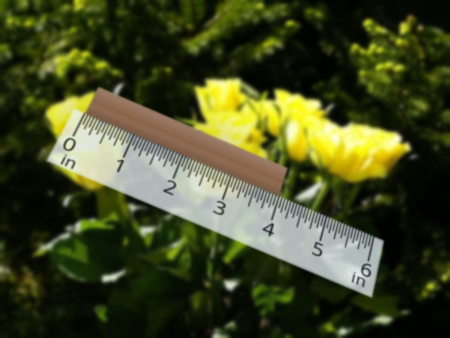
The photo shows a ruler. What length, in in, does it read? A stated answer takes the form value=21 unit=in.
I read value=4 unit=in
